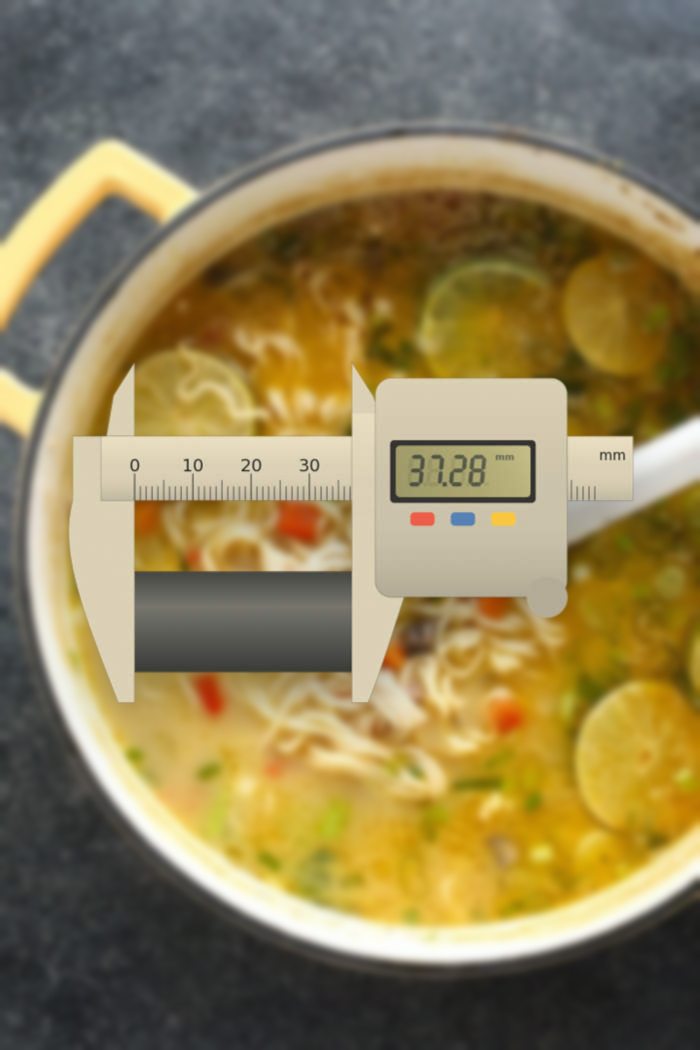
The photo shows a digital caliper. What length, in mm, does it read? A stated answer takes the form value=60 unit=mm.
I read value=37.28 unit=mm
